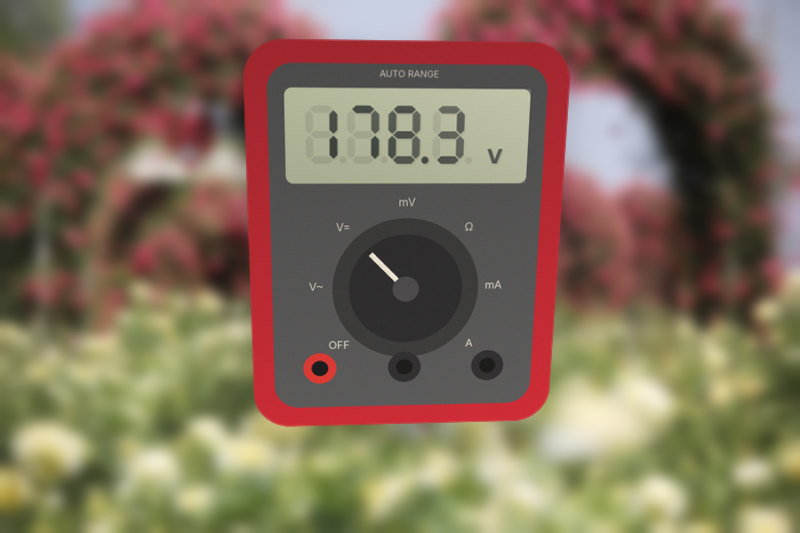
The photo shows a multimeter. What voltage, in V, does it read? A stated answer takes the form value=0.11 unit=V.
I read value=178.3 unit=V
